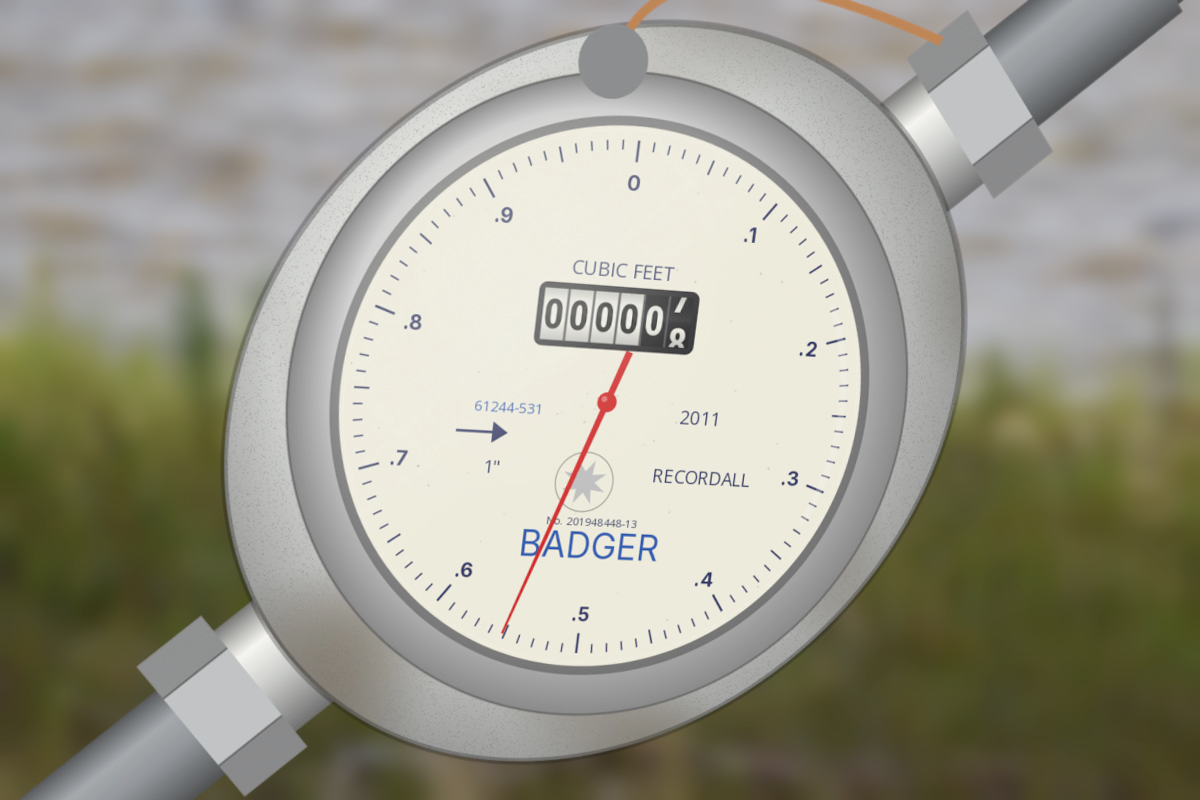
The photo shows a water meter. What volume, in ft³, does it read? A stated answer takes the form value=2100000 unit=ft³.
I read value=7.55 unit=ft³
